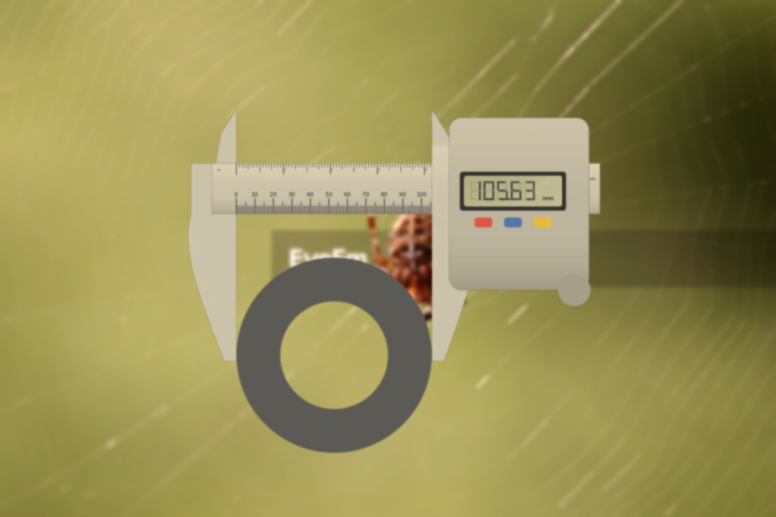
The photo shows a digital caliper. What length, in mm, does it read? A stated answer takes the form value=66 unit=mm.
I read value=105.63 unit=mm
